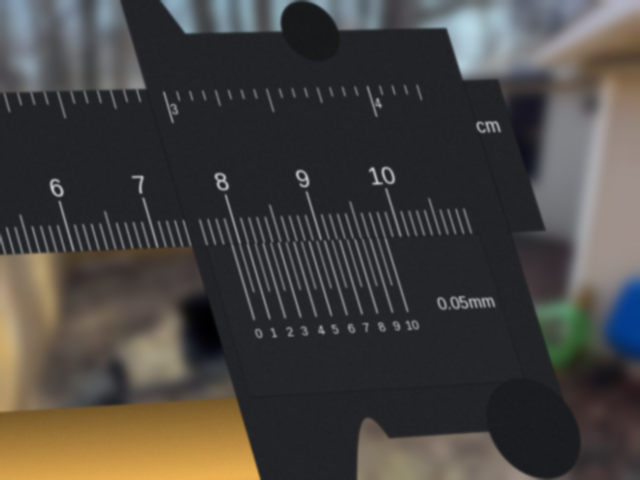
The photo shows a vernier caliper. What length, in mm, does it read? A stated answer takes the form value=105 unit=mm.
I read value=79.0 unit=mm
